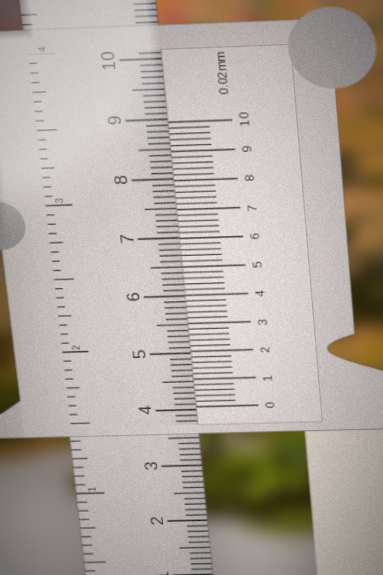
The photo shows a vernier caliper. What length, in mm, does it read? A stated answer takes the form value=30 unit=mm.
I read value=40.5 unit=mm
